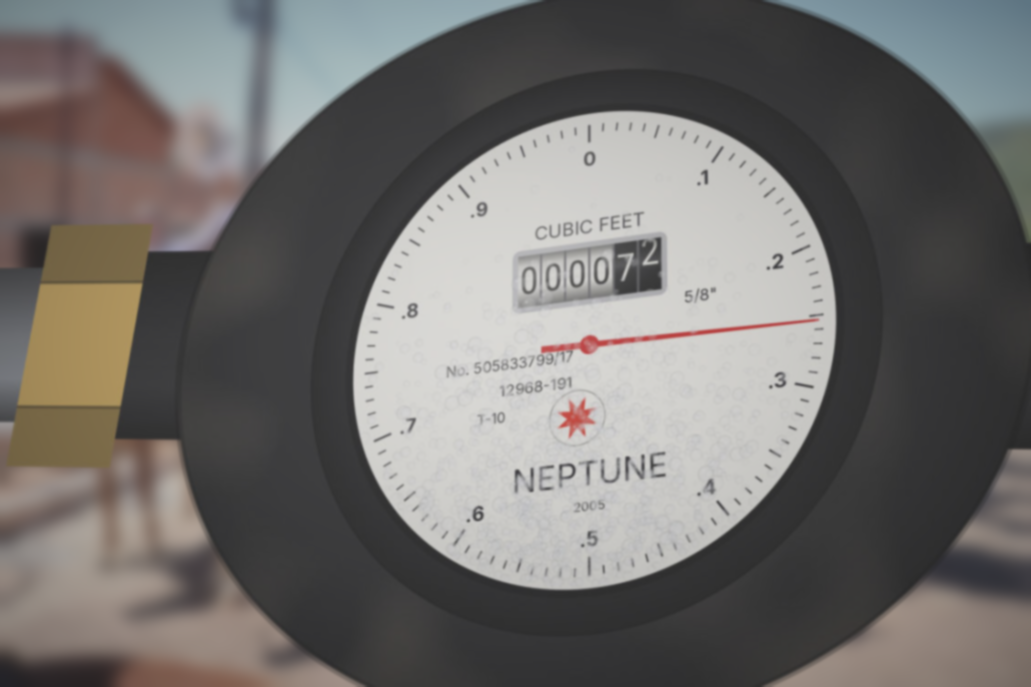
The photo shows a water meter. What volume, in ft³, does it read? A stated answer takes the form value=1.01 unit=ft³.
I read value=72.25 unit=ft³
